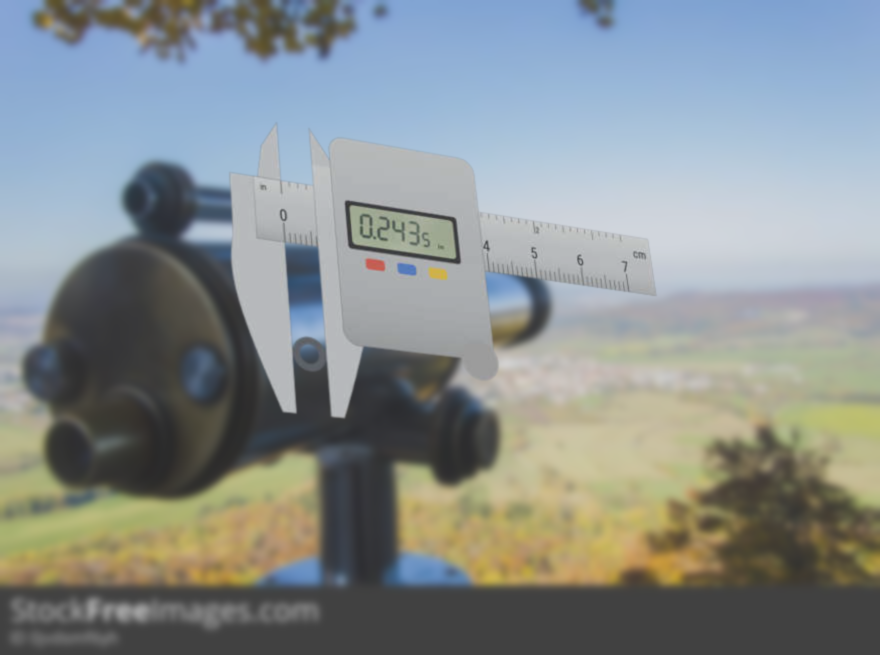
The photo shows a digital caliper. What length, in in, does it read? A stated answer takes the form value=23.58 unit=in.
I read value=0.2435 unit=in
